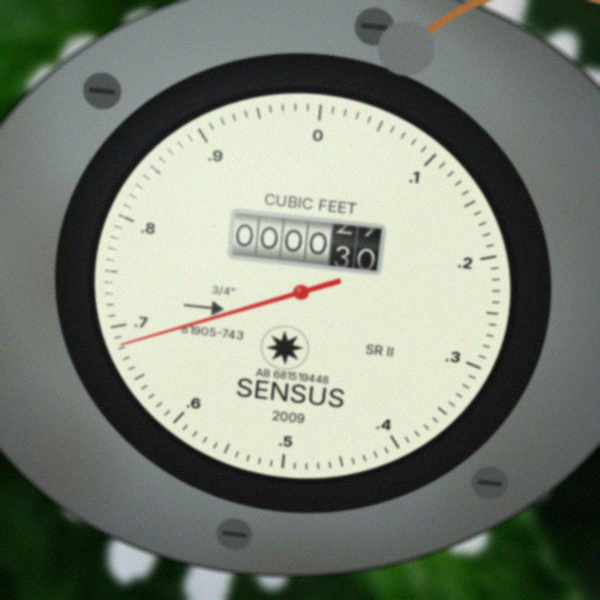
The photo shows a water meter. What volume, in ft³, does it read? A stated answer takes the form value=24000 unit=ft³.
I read value=29.68 unit=ft³
